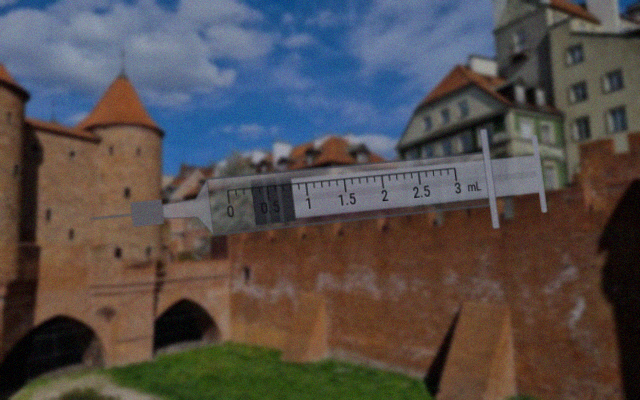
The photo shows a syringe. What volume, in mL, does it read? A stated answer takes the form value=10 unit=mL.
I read value=0.3 unit=mL
